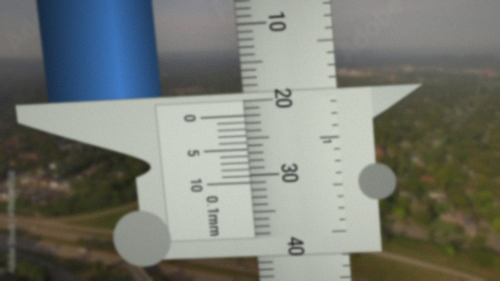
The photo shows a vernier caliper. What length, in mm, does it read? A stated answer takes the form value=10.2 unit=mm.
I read value=22.0 unit=mm
